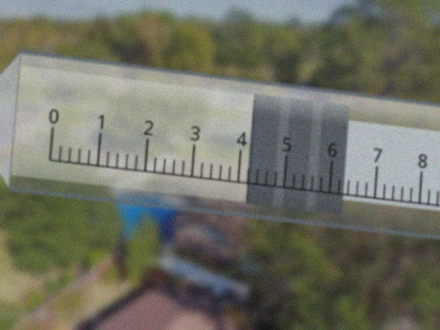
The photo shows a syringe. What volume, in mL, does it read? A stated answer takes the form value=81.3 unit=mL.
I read value=4.2 unit=mL
